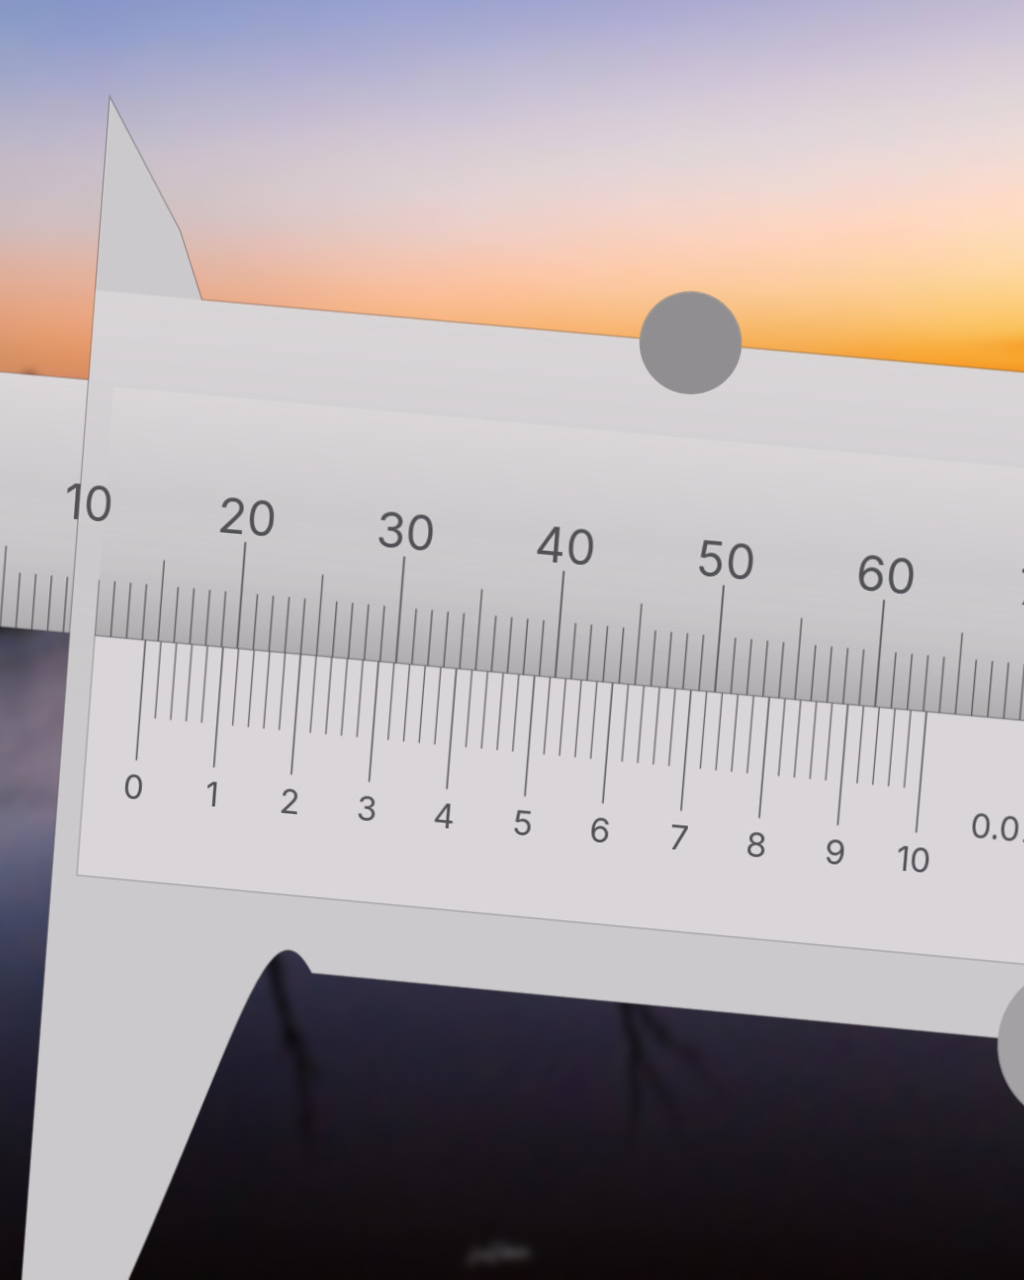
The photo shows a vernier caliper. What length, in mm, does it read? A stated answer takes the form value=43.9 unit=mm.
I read value=14.2 unit=mm
